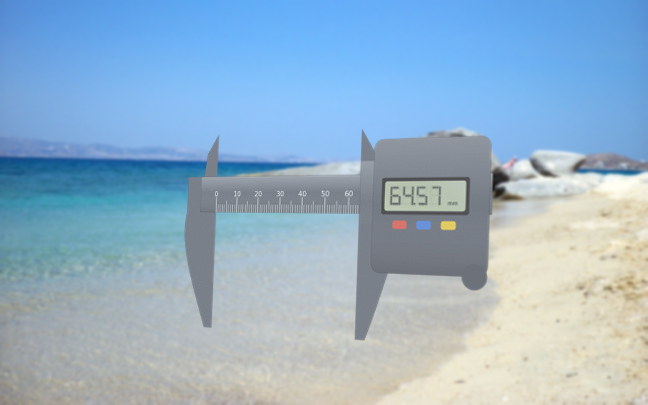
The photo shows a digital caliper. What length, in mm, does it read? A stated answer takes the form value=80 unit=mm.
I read value=64.57 unit=mm
